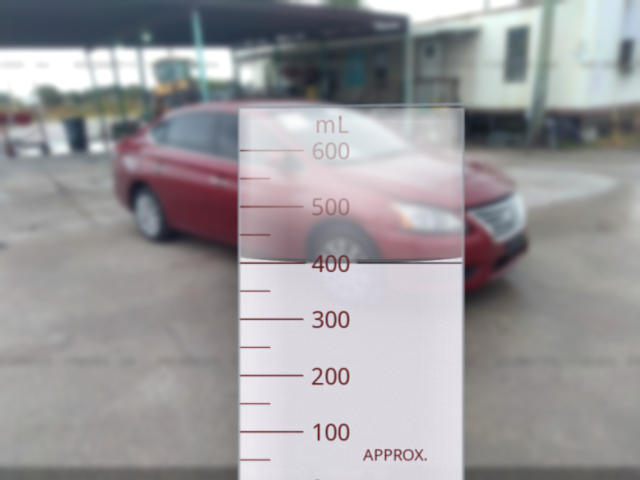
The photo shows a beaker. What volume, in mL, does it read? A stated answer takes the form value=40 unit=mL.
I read value=400 unit=mL
